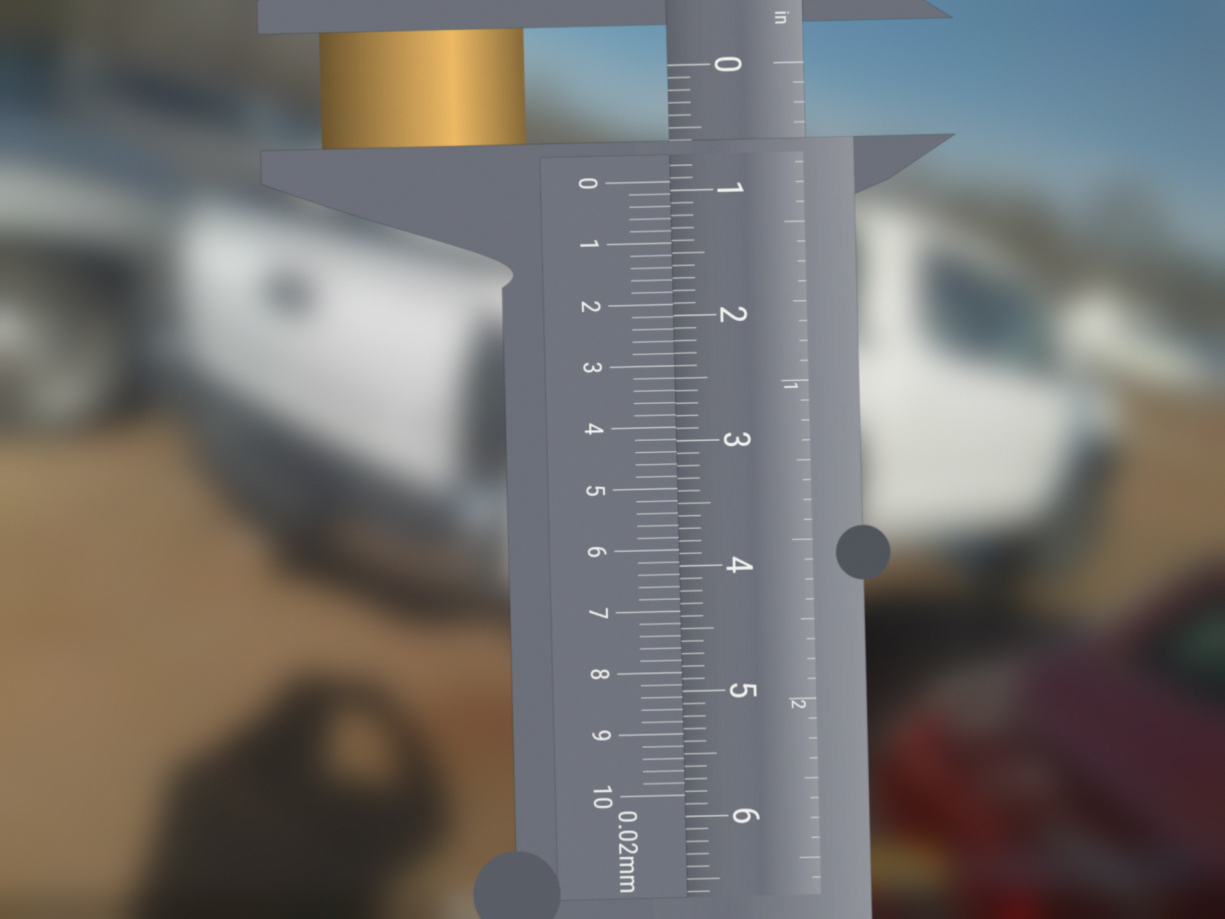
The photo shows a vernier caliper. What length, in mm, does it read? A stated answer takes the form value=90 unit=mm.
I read value=9.3 unit=mm
